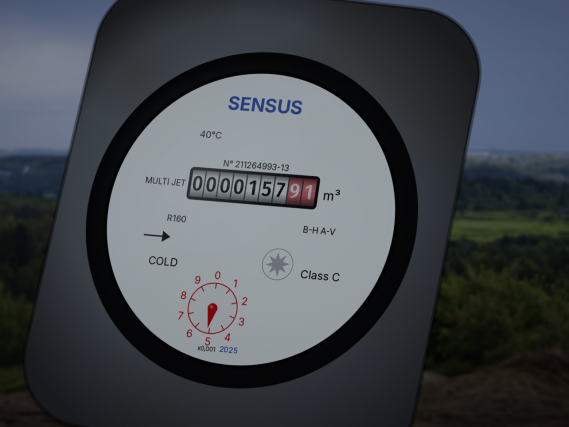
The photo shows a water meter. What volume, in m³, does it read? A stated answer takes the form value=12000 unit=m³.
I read value=157.915 unit=m³
